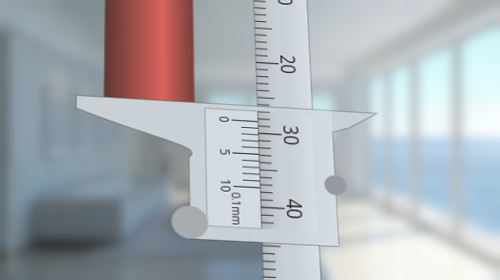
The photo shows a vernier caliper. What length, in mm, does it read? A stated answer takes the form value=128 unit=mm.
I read value=28.4 unit=mm
